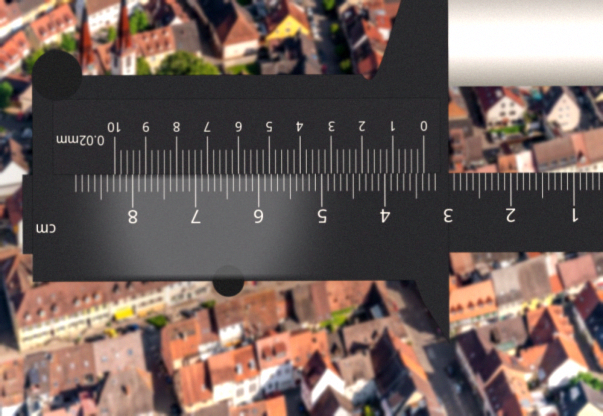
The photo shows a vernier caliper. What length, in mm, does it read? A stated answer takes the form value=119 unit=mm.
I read value=33.8 unit=mm
